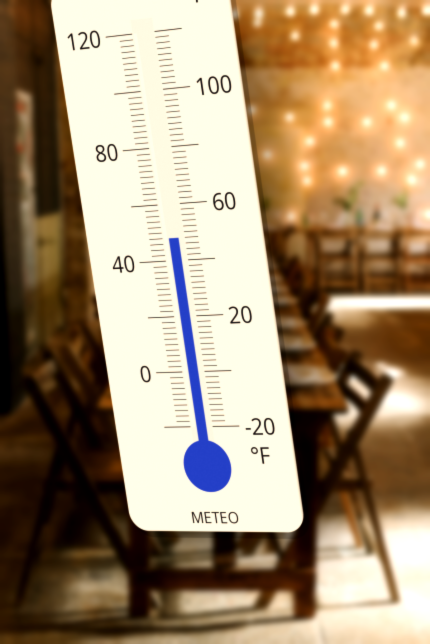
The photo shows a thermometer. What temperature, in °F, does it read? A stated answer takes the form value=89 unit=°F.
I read value=48 unit=°F
